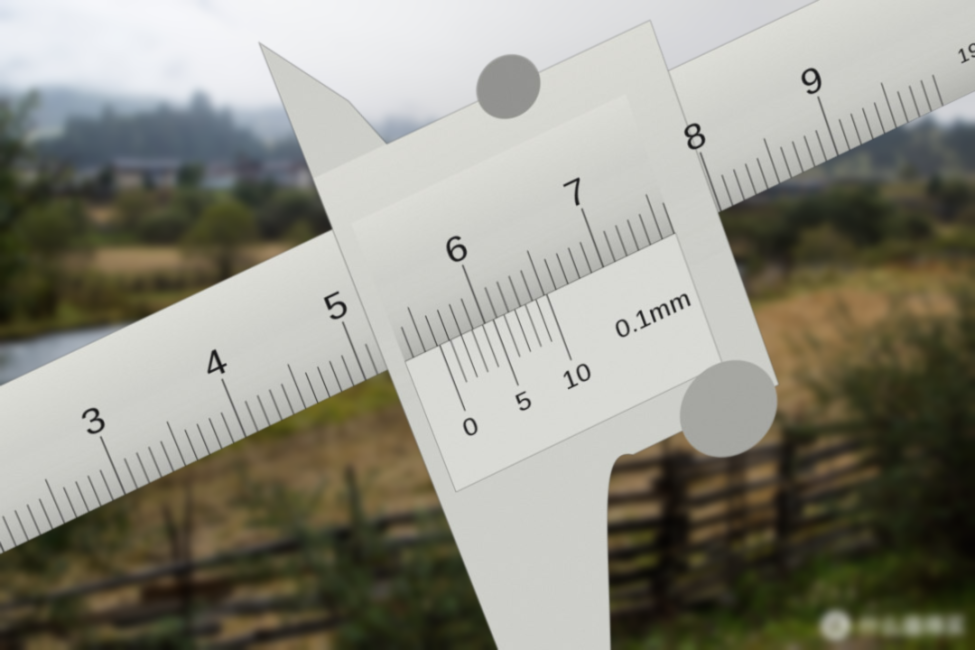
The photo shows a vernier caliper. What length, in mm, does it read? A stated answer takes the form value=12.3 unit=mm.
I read value=56.2 unit=mm
